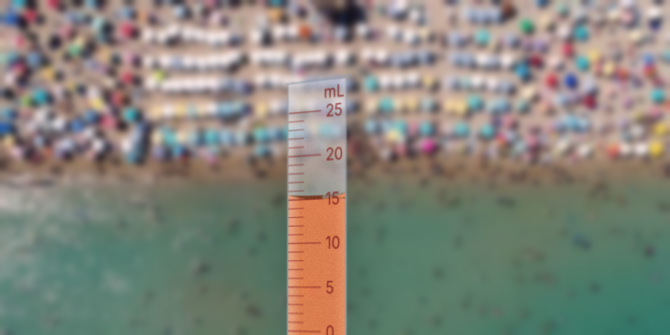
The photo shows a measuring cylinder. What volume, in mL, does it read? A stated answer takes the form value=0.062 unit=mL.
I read value=15 unit=mL
